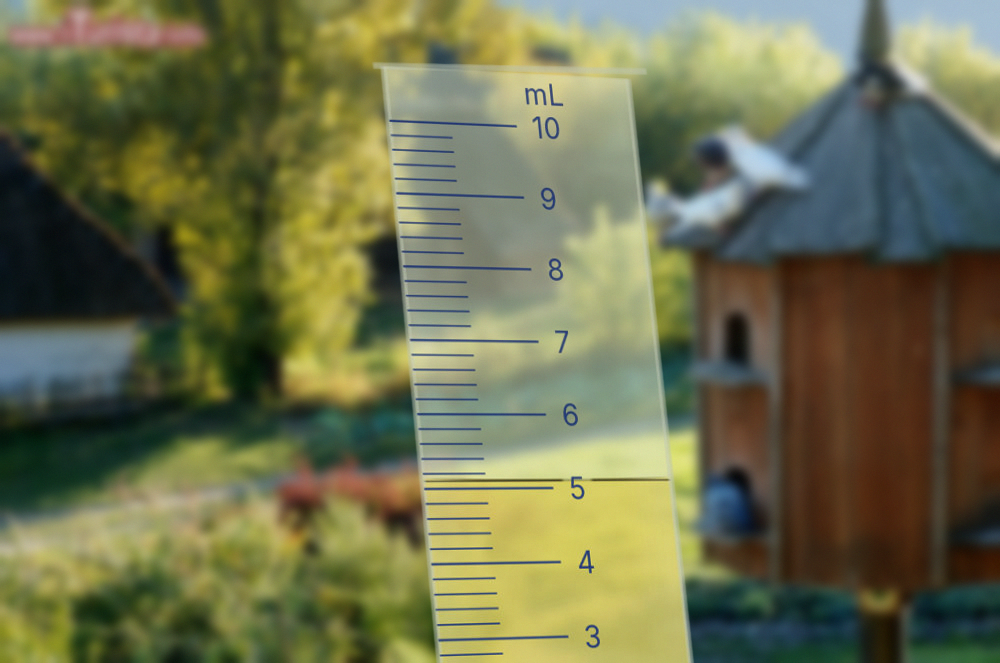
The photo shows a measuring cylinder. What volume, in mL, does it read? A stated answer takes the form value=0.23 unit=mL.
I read value=5.1 unit=mL
